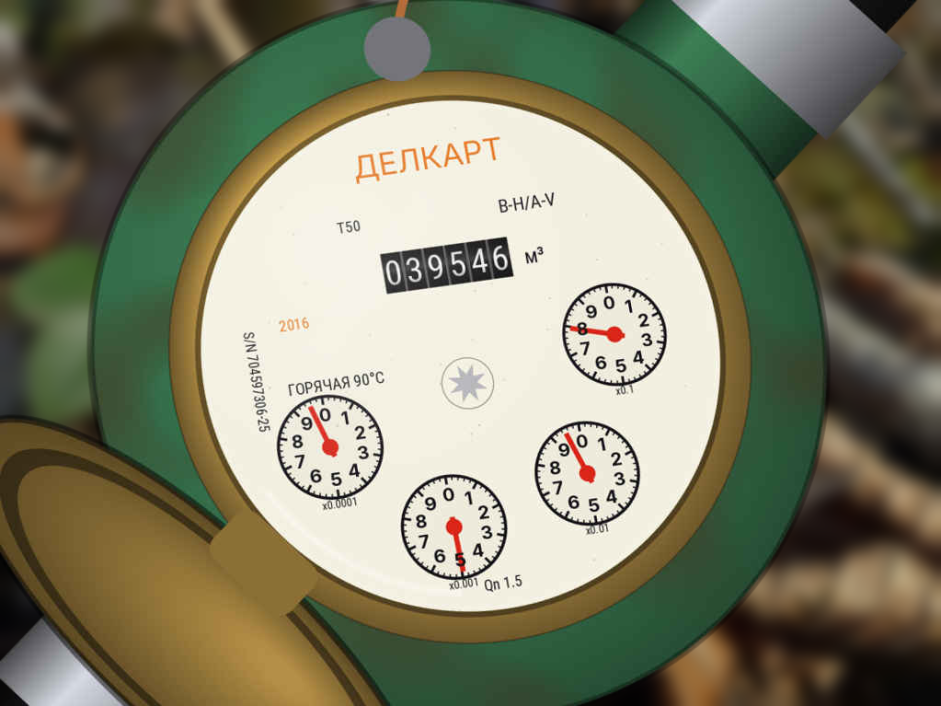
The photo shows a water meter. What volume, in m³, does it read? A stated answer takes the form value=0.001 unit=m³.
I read value=39546.7949 unit=m³
